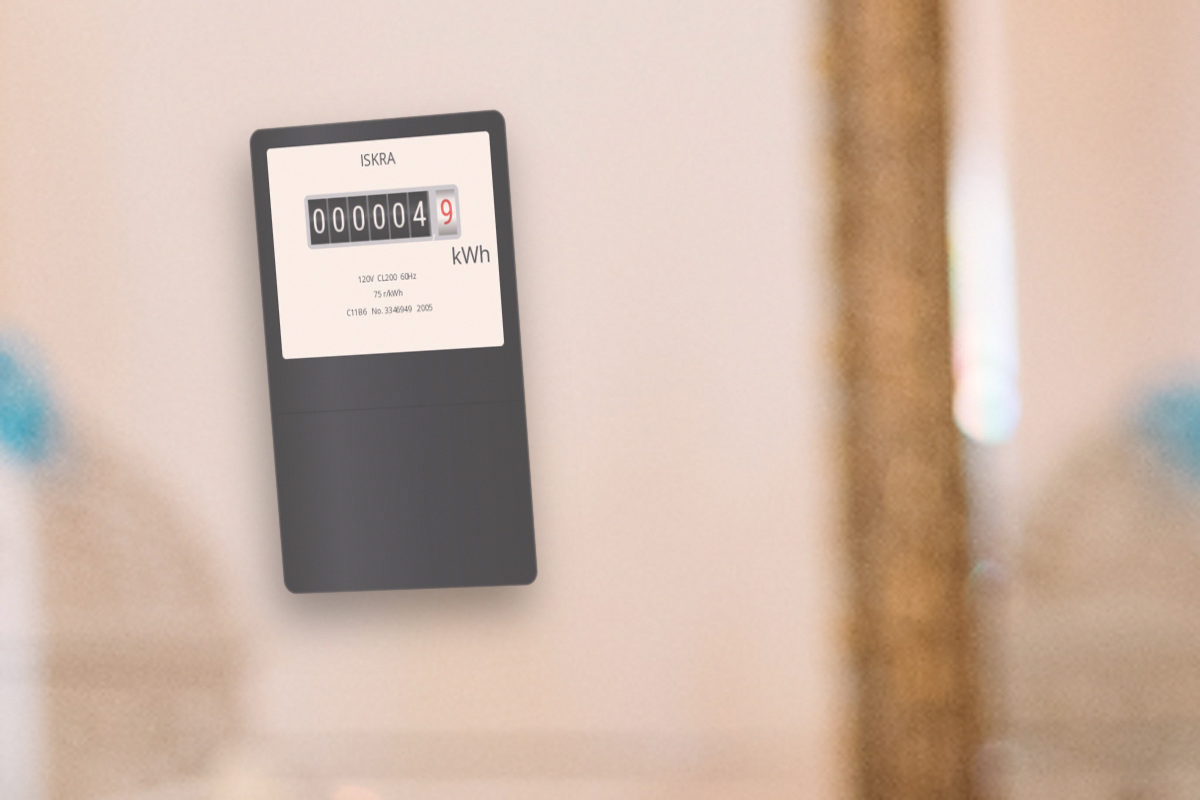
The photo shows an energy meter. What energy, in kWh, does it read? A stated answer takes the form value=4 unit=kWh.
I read value=4.9 unit=kWh
